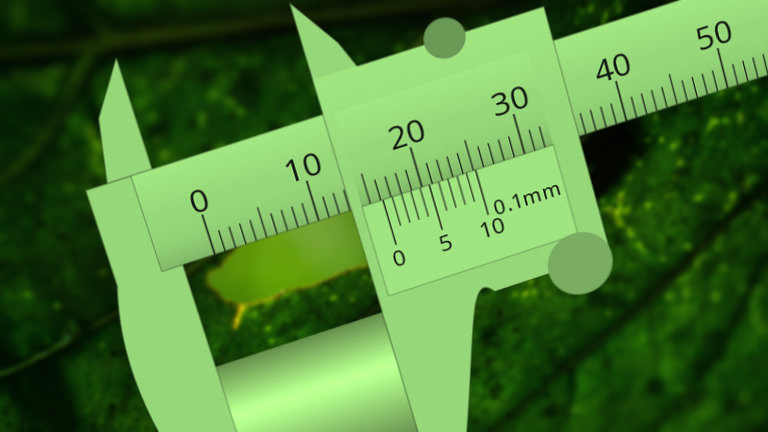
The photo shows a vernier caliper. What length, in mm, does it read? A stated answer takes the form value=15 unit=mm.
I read value=16.2 unit=mm
